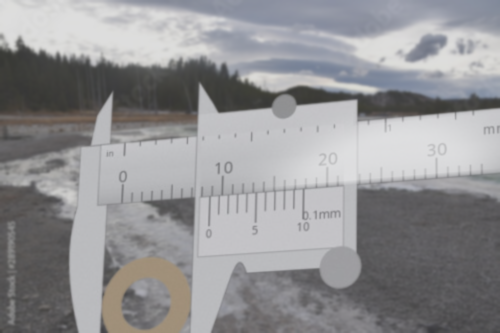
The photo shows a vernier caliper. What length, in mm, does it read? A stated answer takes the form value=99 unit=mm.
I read value=8.8 unit=mm
